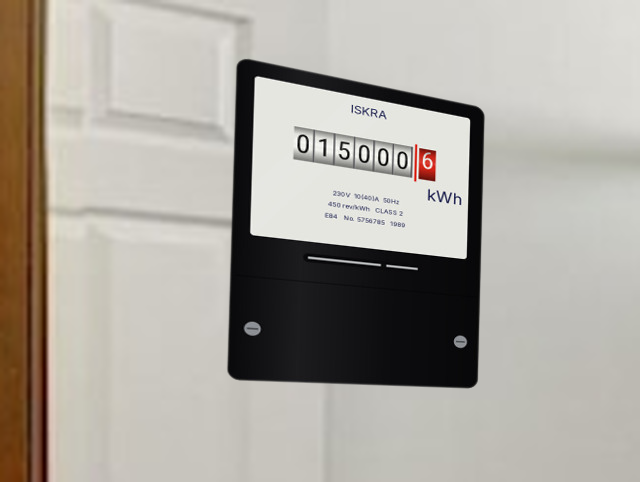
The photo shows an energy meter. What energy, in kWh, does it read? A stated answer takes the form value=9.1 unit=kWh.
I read value=15000.6 unit=kWh
